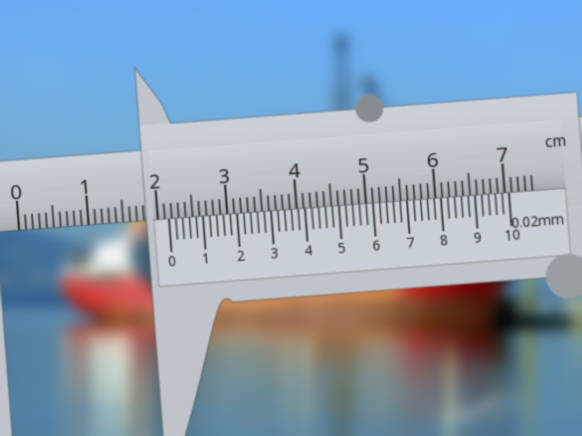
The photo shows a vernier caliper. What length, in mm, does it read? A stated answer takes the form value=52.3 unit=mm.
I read value=21.6 unit=mm
